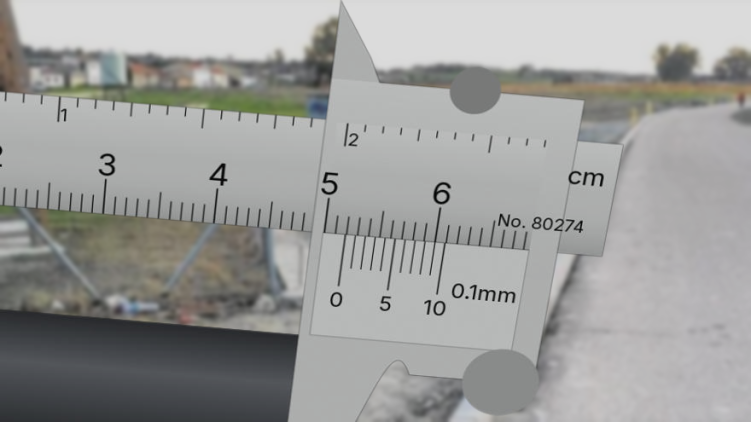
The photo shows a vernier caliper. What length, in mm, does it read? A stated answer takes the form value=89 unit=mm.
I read value=51.9 unit=mm
